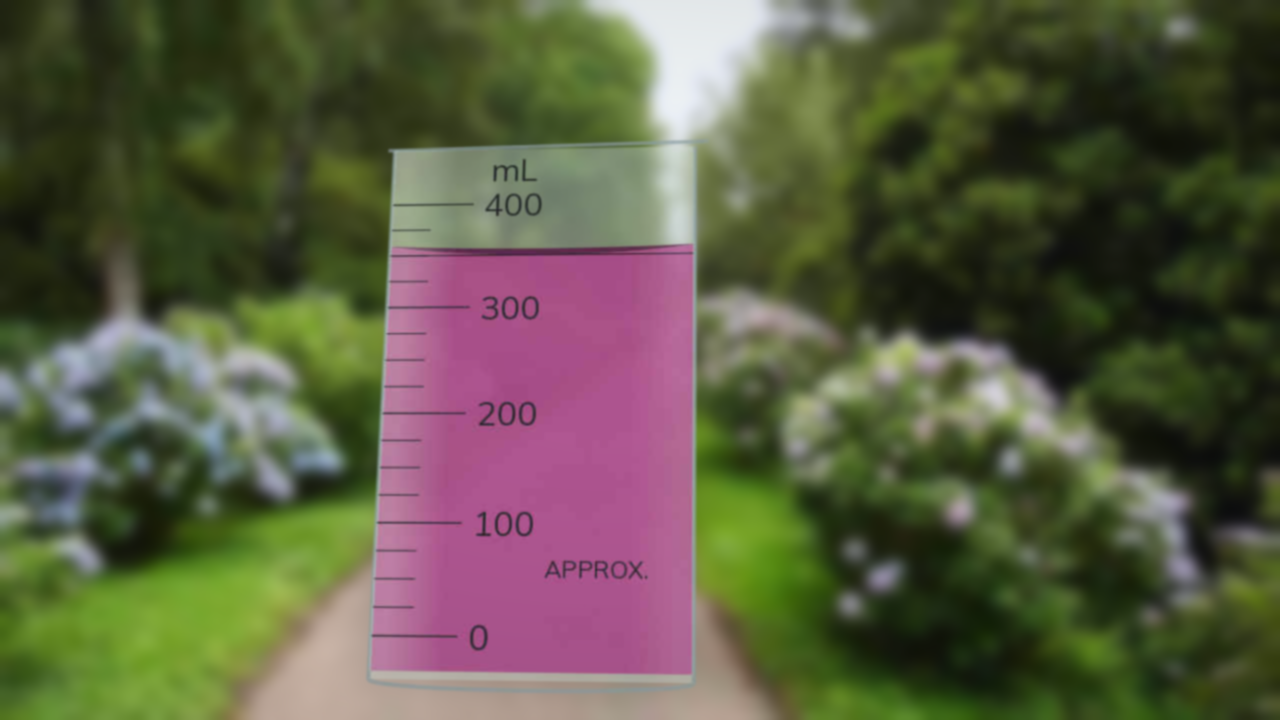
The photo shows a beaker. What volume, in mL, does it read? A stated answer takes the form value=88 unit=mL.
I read value=350 unit=mL
